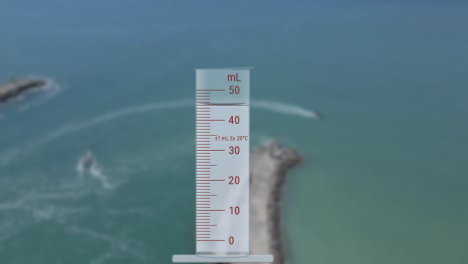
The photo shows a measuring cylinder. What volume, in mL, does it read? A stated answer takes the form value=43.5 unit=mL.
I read value=45 unit=mL
